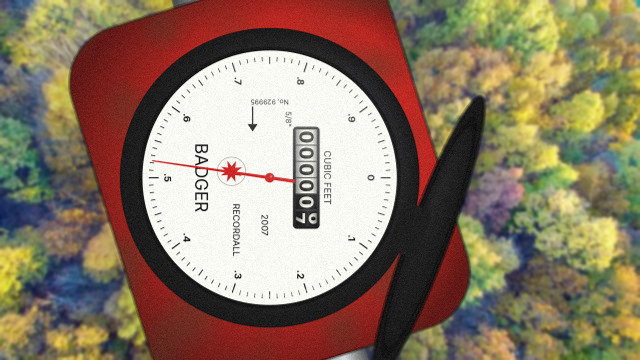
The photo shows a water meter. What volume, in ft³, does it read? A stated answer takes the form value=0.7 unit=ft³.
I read value=6.52 unit=ft³
